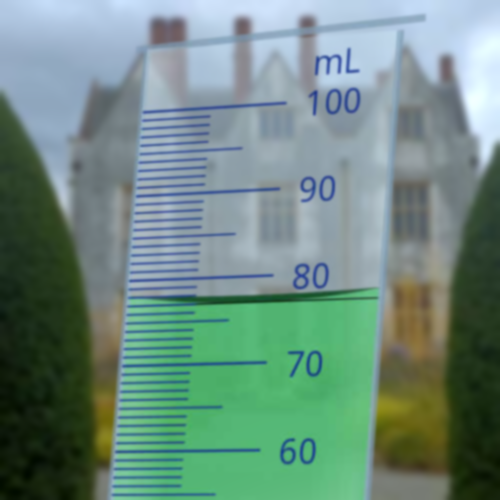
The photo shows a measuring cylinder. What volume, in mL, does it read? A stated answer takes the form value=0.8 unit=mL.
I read value=77 unit=mL
